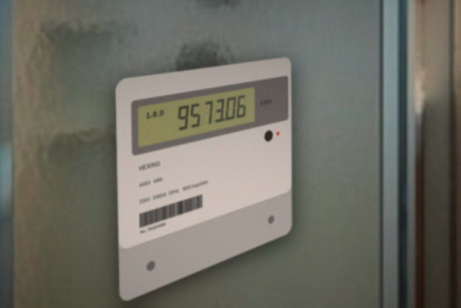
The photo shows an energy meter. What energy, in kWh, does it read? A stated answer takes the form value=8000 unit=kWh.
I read value=9573.06 unit=kWh
